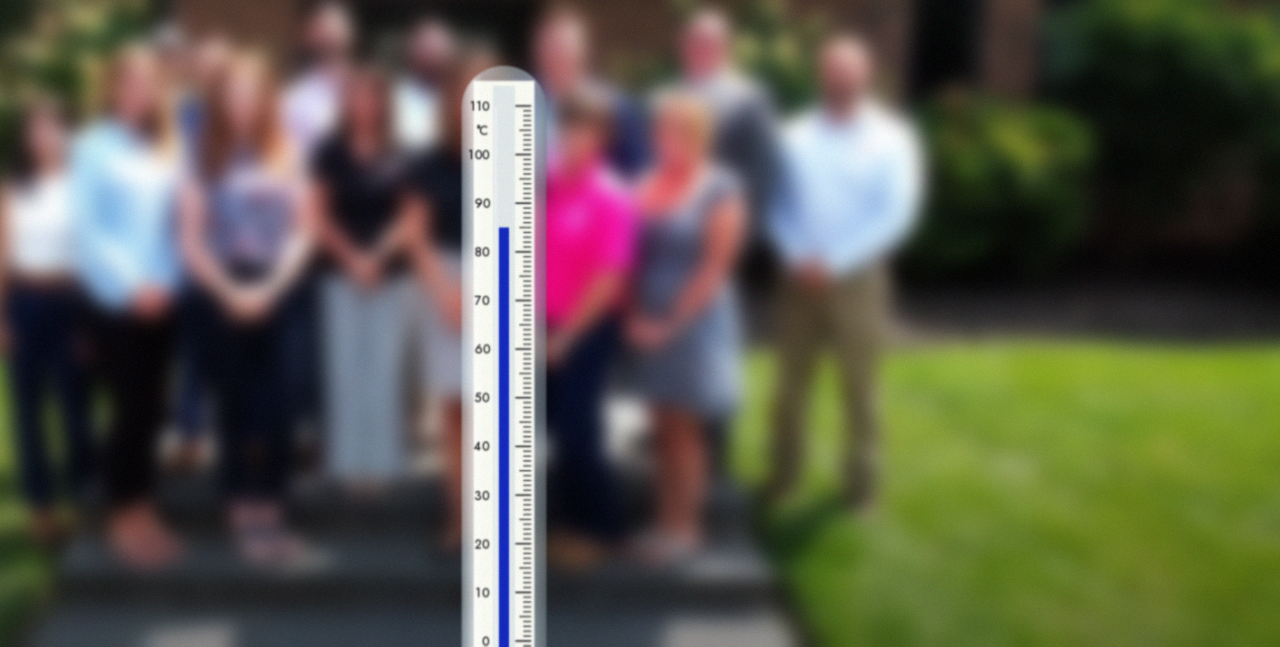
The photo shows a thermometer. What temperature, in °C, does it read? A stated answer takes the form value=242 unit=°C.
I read value=85 unit=°C
